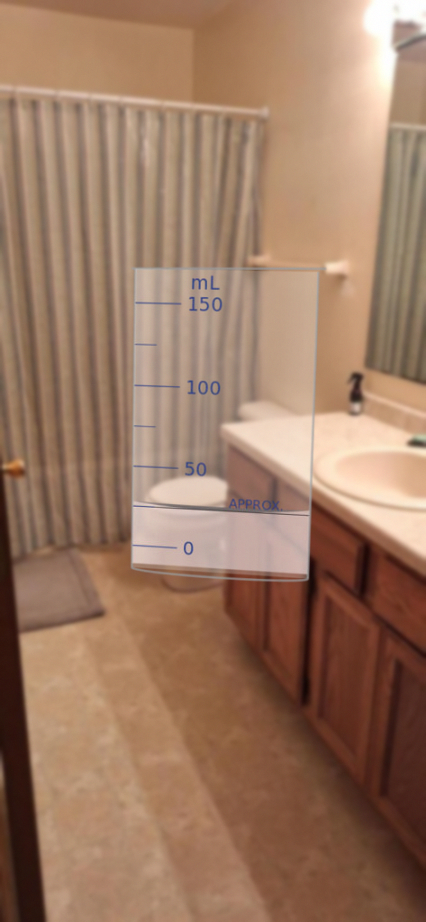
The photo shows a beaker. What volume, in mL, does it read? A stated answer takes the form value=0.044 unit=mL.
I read value=25 unit=mL
